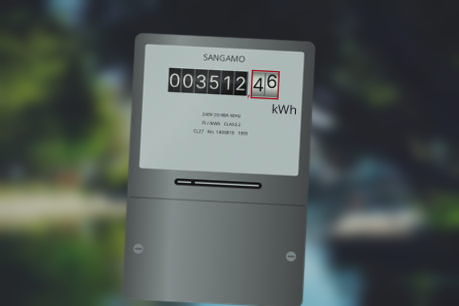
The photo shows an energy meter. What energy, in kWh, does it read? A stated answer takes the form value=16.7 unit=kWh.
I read value=3512.46 unit=kWh
